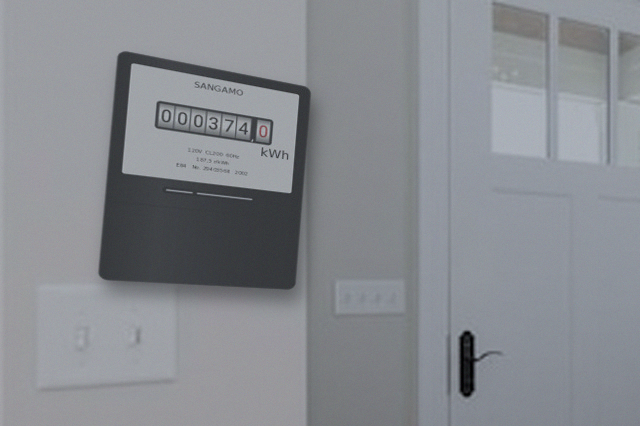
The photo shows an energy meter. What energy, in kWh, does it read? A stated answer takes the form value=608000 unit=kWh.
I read value=374.0 unit=kWh
